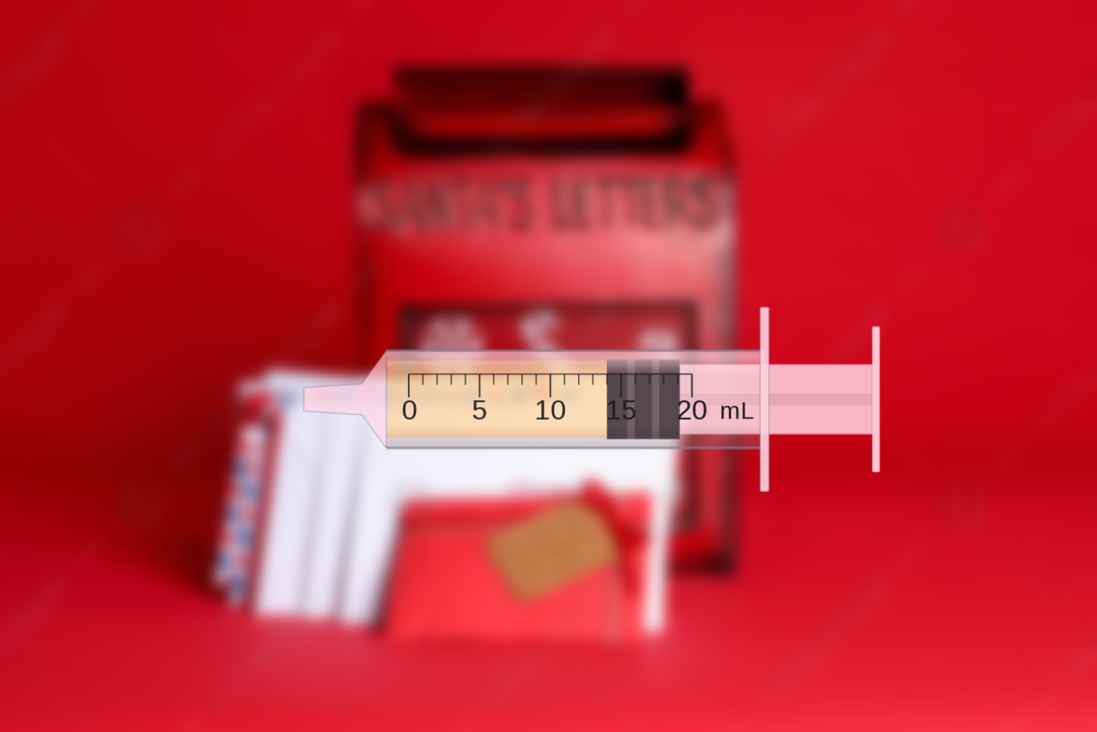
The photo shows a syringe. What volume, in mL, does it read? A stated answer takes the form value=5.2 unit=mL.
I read value=14 unit=mL
